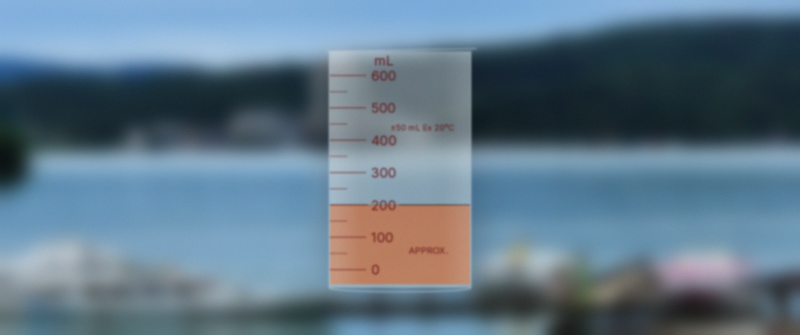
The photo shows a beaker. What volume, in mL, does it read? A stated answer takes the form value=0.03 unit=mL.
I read value=200 unit=mL
